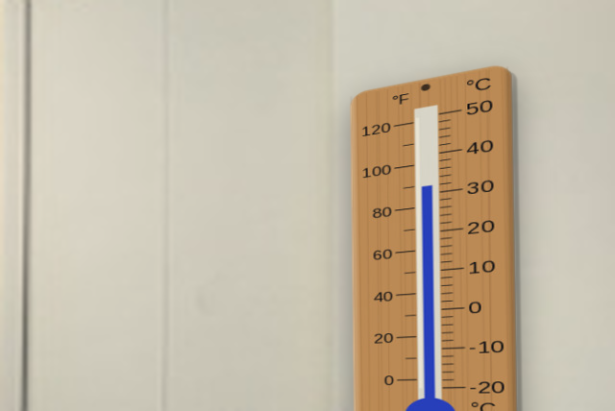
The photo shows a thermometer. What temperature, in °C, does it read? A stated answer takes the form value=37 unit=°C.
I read value=32 unit=°C
